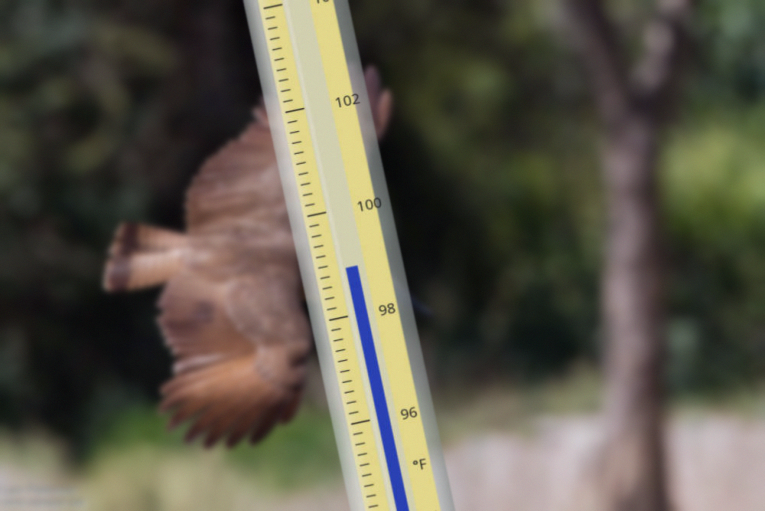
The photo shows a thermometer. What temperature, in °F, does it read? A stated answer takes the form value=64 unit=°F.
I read value=98.9 unit=°F
